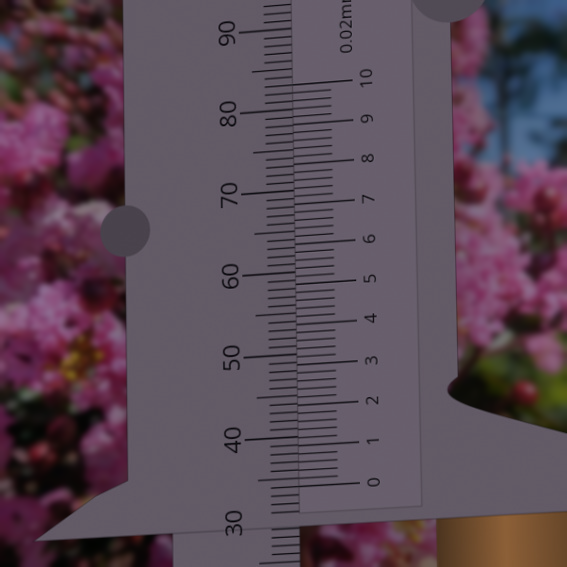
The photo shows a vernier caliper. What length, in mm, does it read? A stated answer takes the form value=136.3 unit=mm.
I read value=34.0 unit=mm
